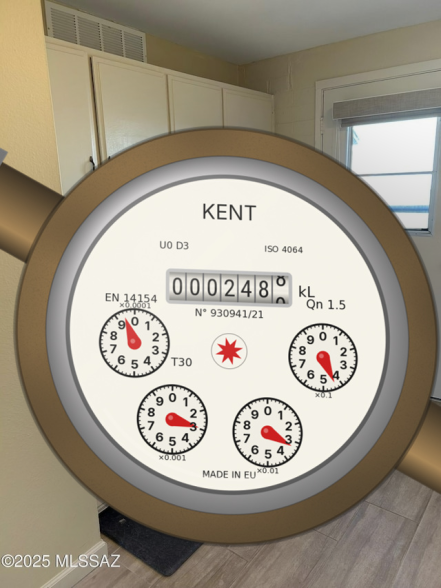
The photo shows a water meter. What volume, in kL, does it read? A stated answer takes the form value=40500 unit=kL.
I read value=2488.4329 unit=kL
